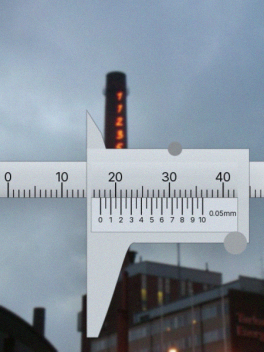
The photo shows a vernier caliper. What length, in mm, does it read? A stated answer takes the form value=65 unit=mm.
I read value=17.2 unit=mm
